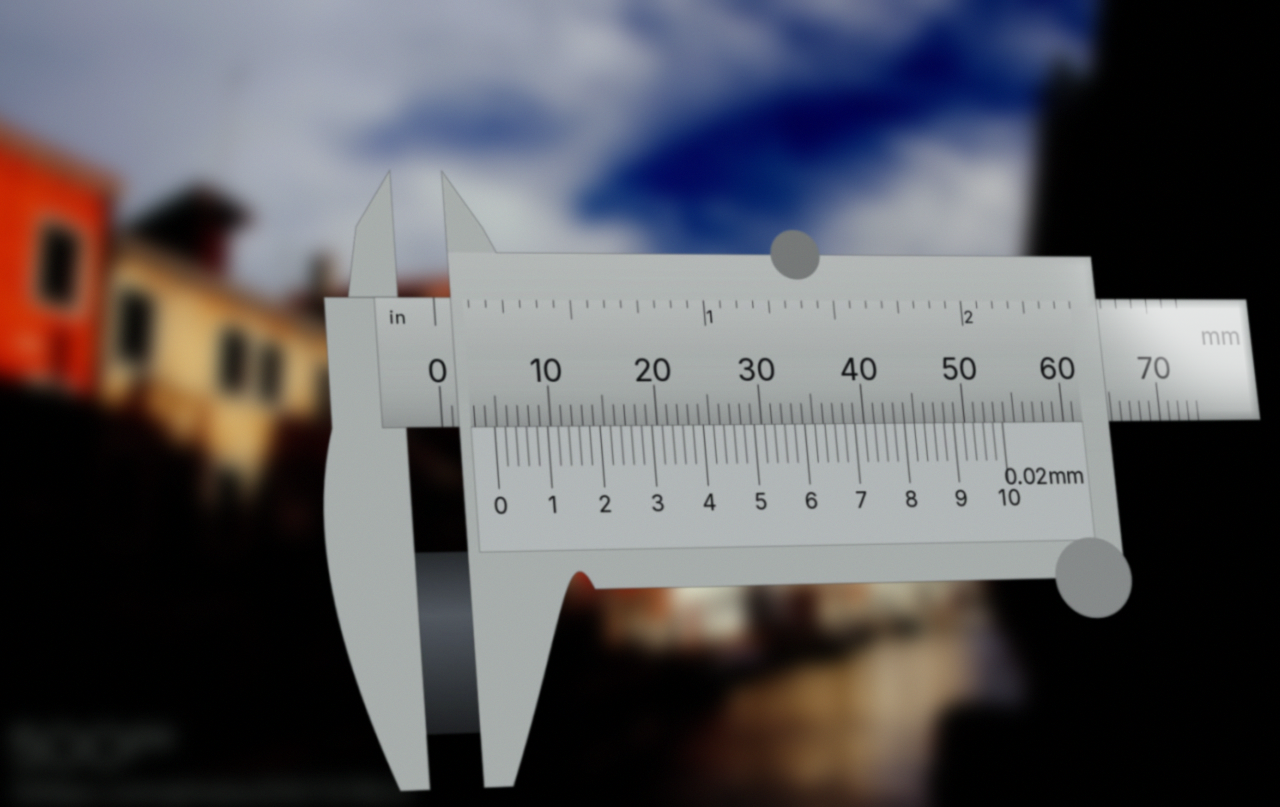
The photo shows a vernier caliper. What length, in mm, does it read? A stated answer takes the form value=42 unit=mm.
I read value=4.8 unit=mm
